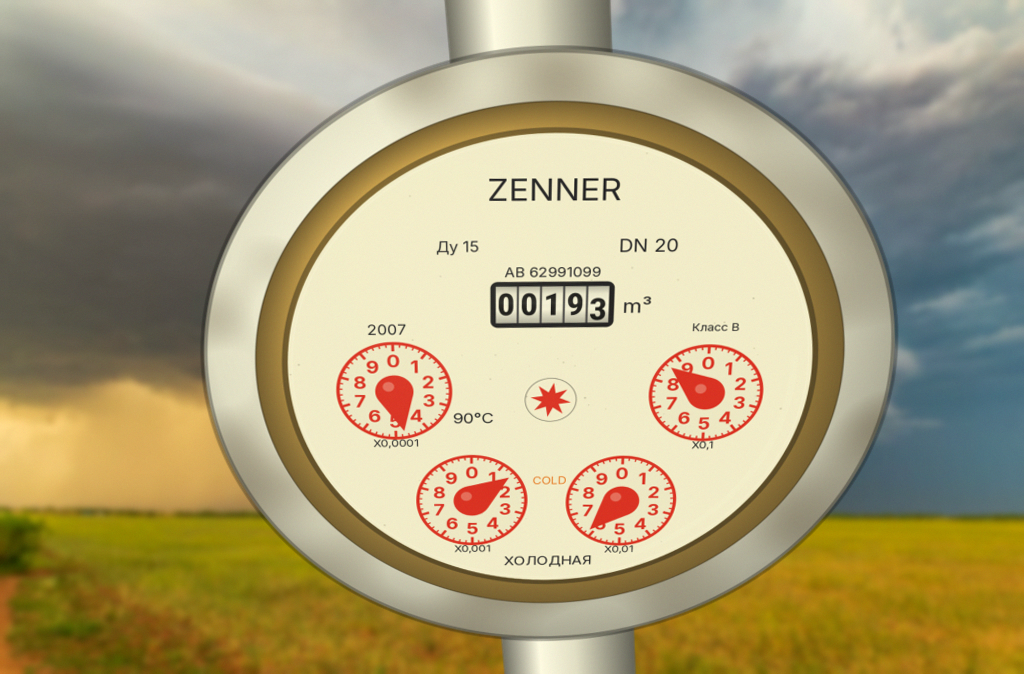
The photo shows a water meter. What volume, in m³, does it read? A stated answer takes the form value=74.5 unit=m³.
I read value=192.8614 unit=m³
